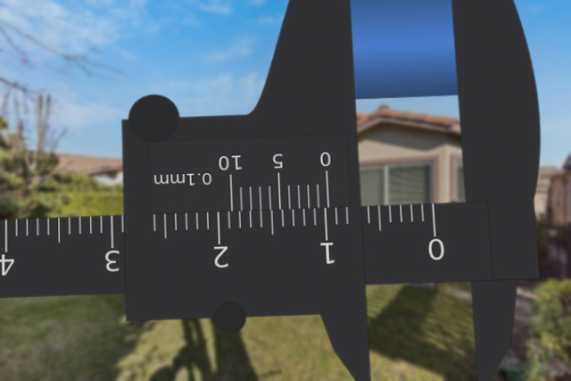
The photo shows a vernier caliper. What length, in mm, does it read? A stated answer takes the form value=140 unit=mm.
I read value=9.7 unit=mm
